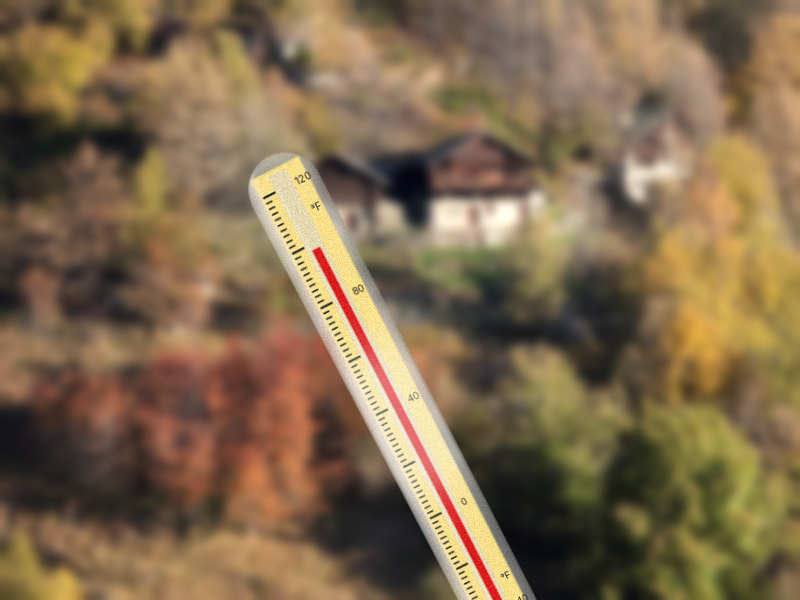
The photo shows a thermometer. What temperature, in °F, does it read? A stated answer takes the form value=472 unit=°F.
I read value=98 unit=°F
